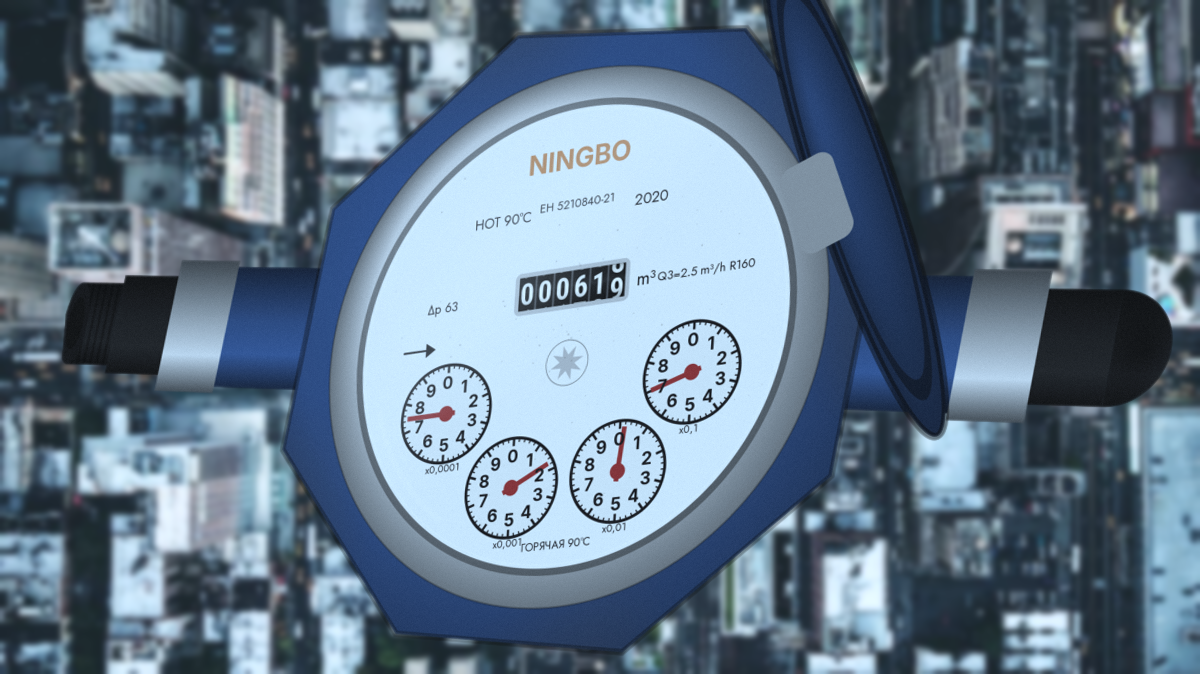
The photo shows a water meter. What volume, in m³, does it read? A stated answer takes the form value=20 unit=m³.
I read value=618.7017 unit=m³
